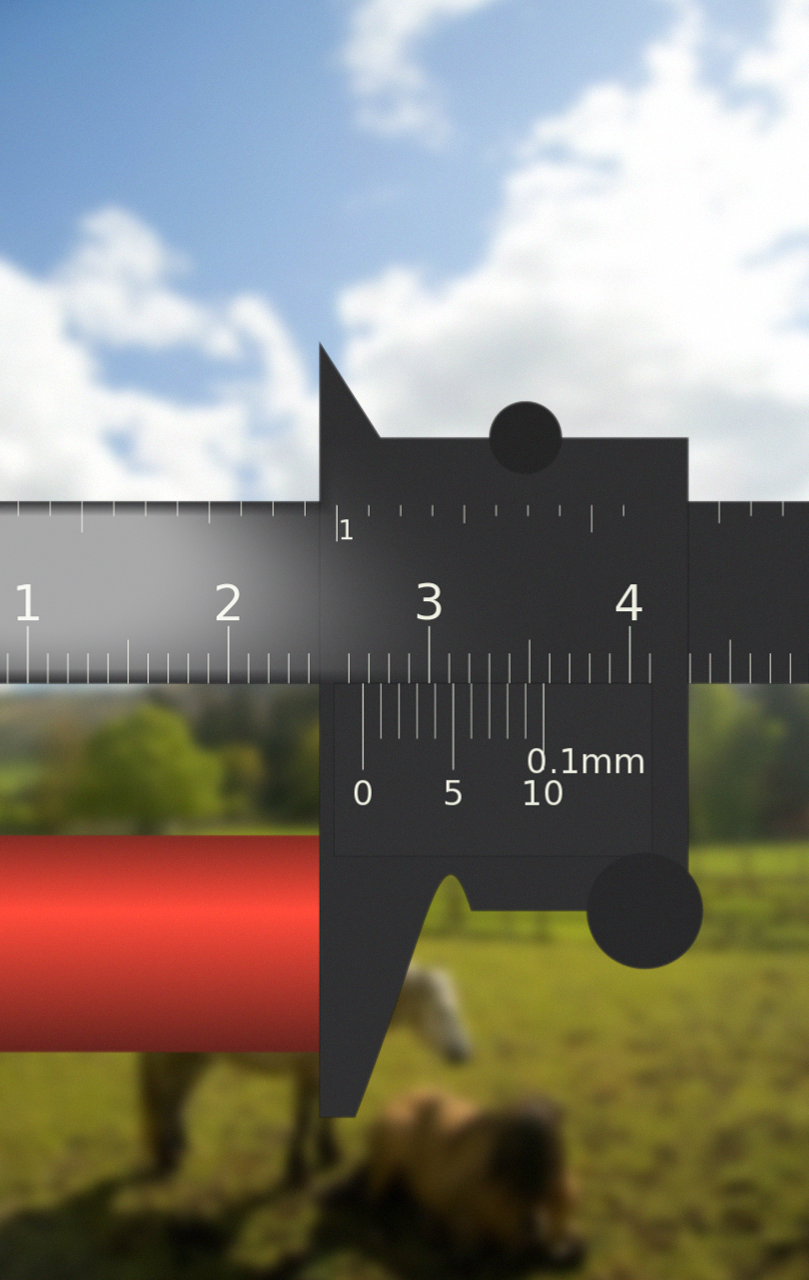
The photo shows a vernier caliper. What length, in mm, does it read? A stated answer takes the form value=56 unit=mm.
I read value=26.7 unit=mm
